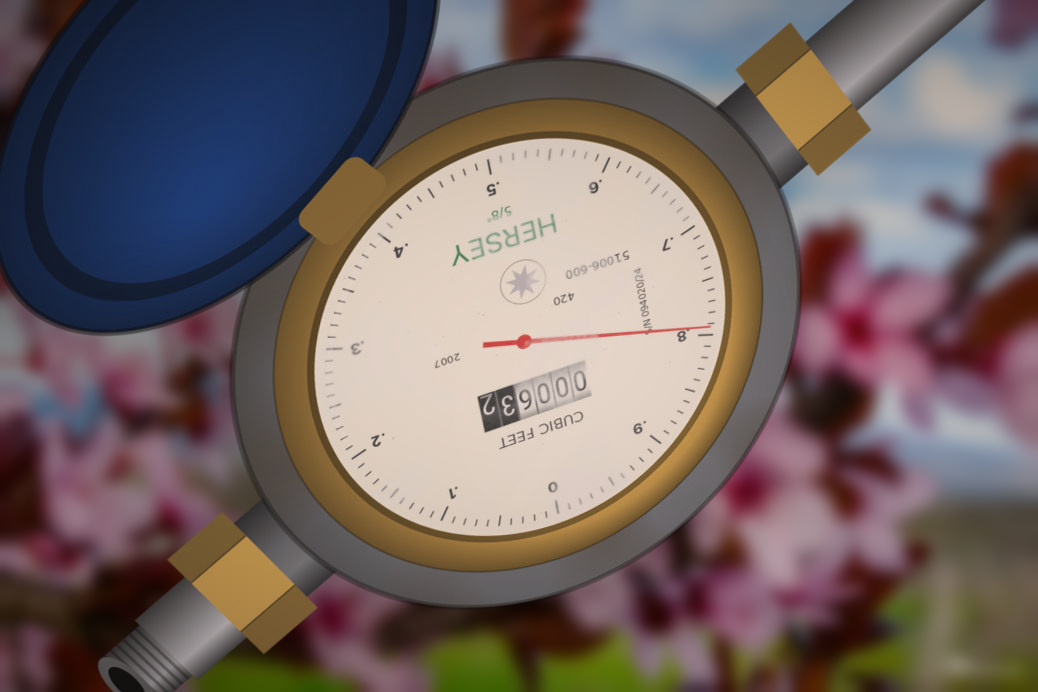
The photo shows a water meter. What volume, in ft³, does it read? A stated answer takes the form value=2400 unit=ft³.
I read value=631.79 unit=ft³
